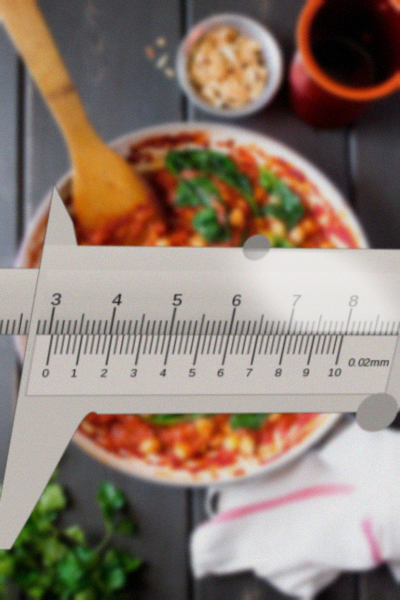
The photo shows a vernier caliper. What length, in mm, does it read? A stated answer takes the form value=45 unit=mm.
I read value=30.5 unit=mm
